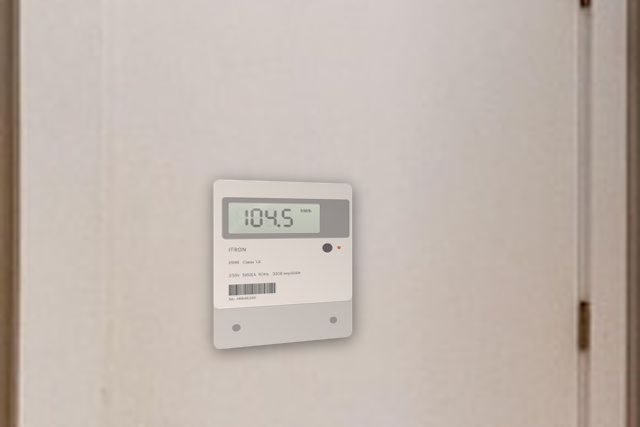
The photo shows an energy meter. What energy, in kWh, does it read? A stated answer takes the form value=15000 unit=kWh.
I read value=104.5 unit=kWh
